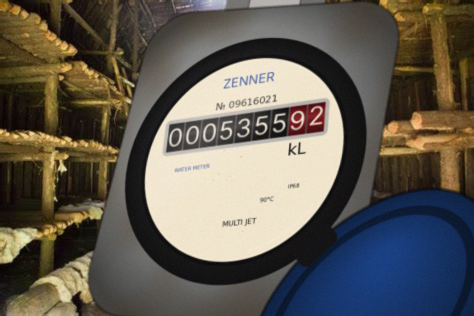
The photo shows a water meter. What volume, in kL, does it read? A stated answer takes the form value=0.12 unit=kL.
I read value=5355.92 unit=kL
